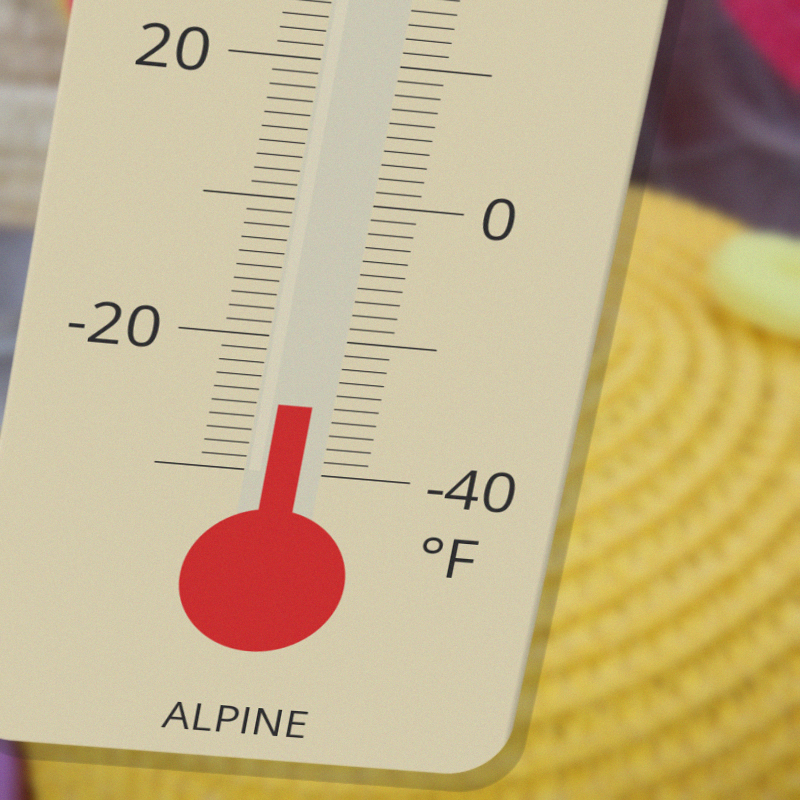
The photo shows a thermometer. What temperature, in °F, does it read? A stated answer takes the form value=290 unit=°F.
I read value=-30 unit=°F
